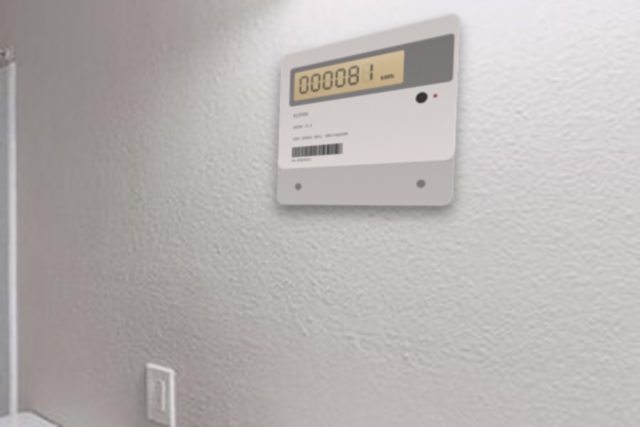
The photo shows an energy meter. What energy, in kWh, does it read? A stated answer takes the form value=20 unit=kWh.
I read value=81 unit=kWh
